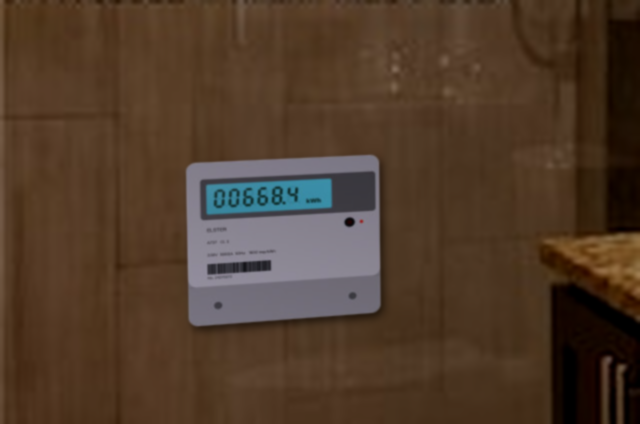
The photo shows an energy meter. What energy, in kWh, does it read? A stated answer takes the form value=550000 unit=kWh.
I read value=668.4 unit=kWh
